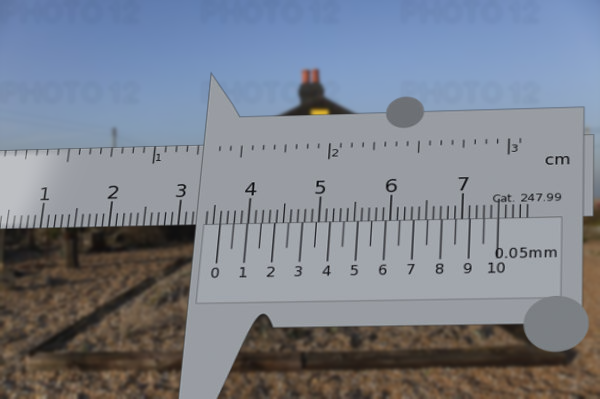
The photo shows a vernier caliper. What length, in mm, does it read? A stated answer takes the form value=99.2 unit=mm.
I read value=36.0 unit=mm
